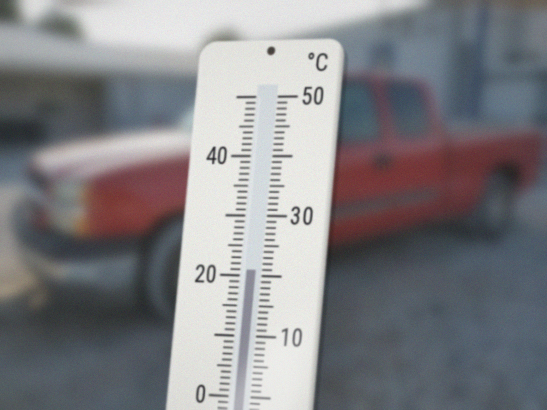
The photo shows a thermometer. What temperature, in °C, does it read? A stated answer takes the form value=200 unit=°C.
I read value=21 unit=°C
